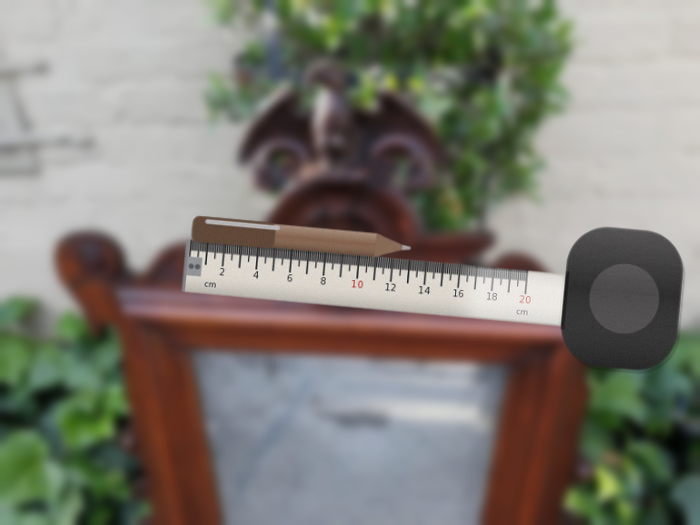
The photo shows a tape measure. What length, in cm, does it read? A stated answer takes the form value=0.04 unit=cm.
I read value=13 unit=cm
